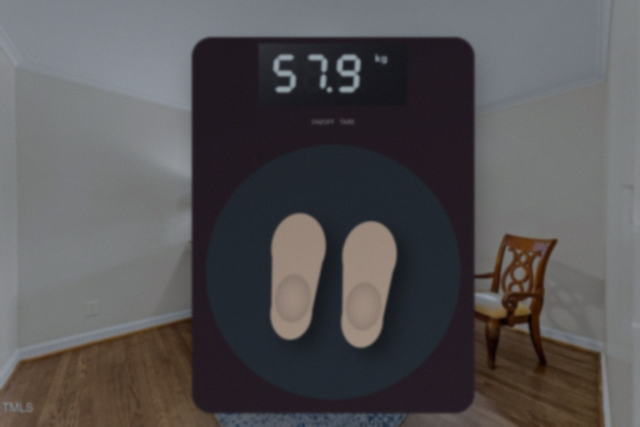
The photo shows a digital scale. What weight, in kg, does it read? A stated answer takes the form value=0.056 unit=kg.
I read value=57.9 unit=kg
